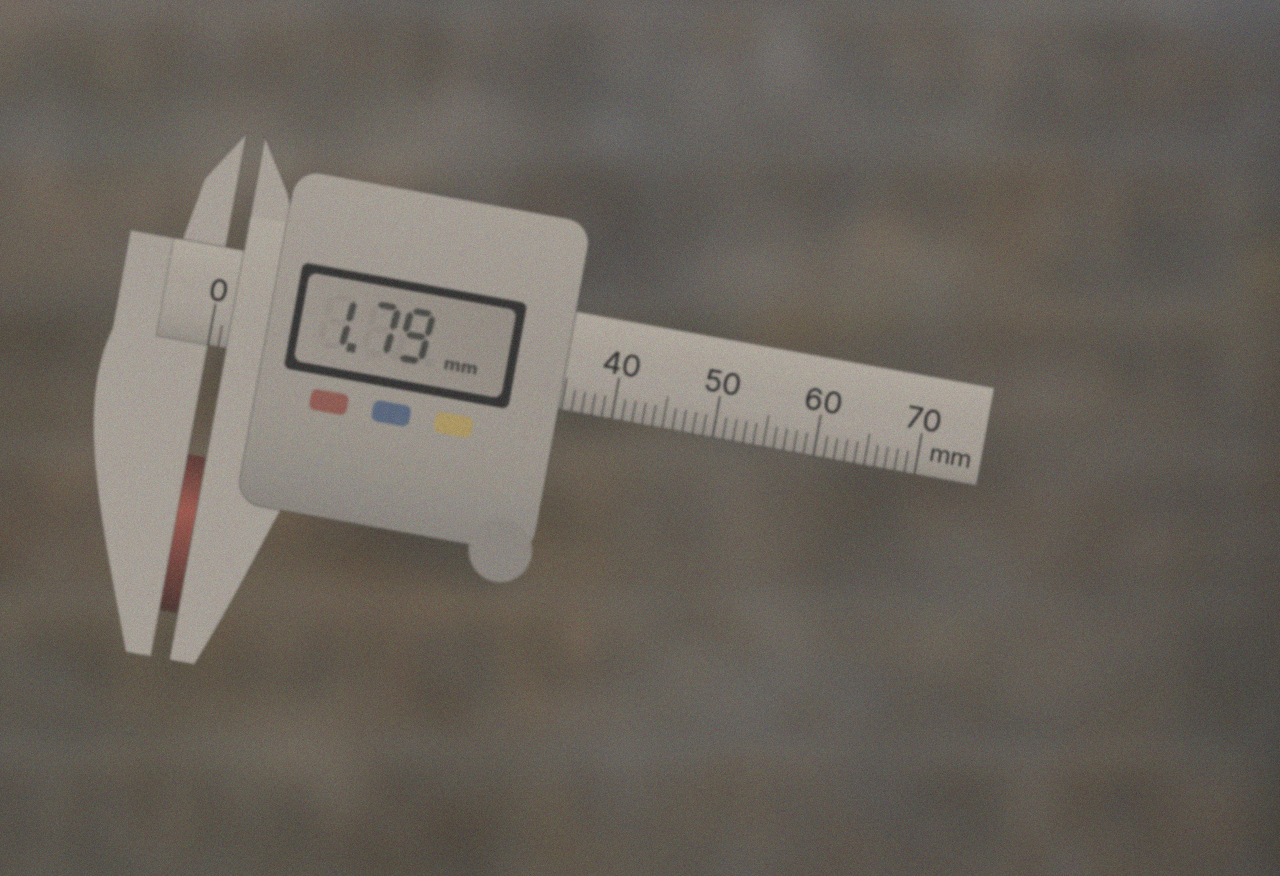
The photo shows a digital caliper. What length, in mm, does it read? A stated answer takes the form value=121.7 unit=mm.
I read value=1.79 unit=mm
